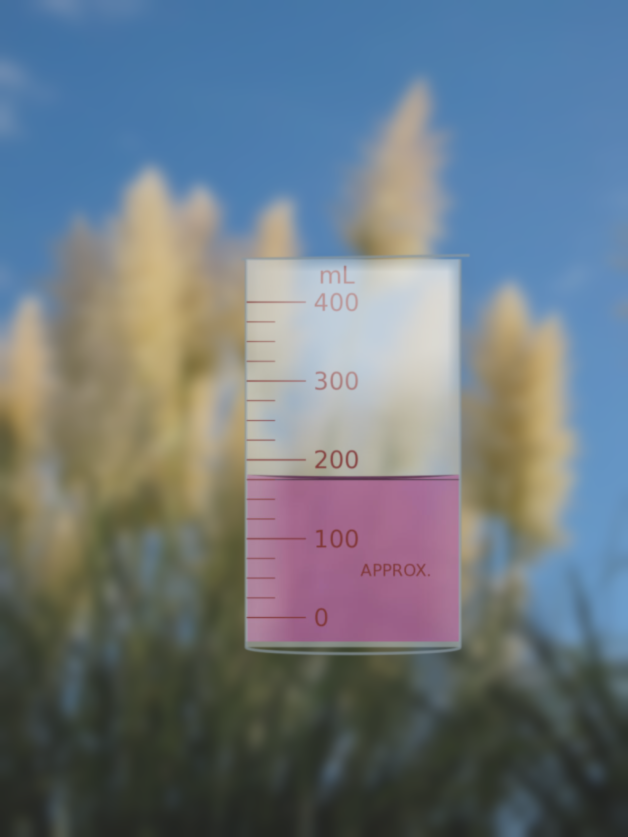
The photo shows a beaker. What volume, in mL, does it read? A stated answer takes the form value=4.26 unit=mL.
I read value=175 unit=mL
